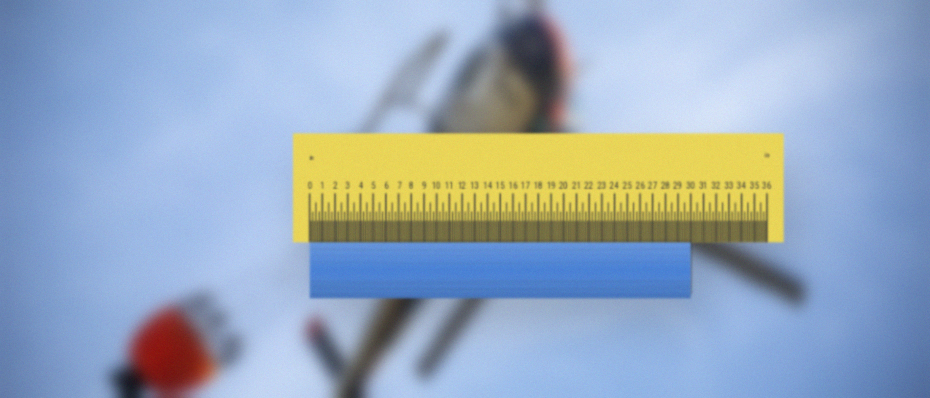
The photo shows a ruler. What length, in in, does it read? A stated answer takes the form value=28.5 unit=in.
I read value=30 unit=in
